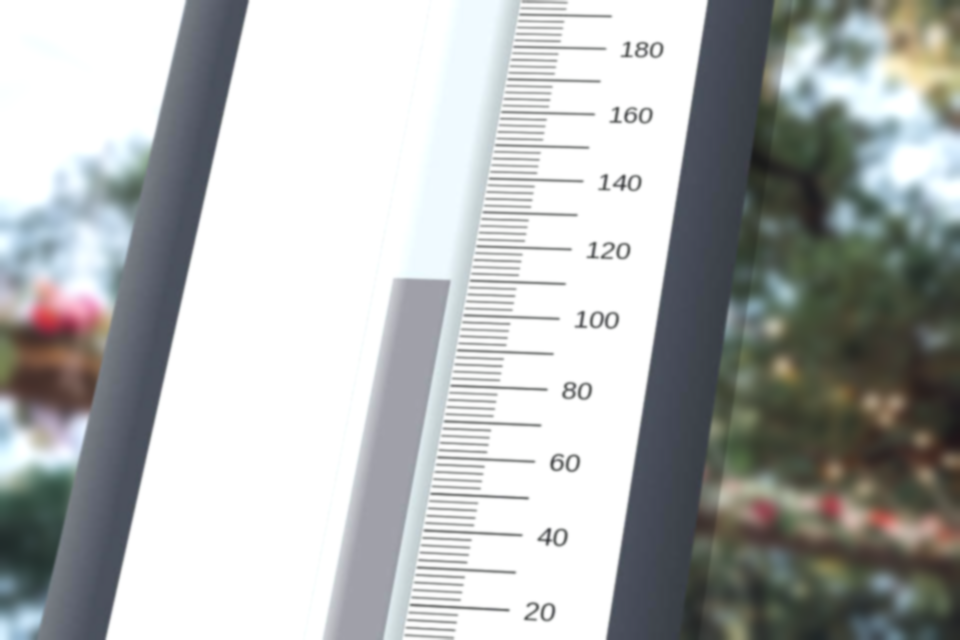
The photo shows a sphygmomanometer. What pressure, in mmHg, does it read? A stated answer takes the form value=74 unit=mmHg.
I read value=110 unit=mmHg
